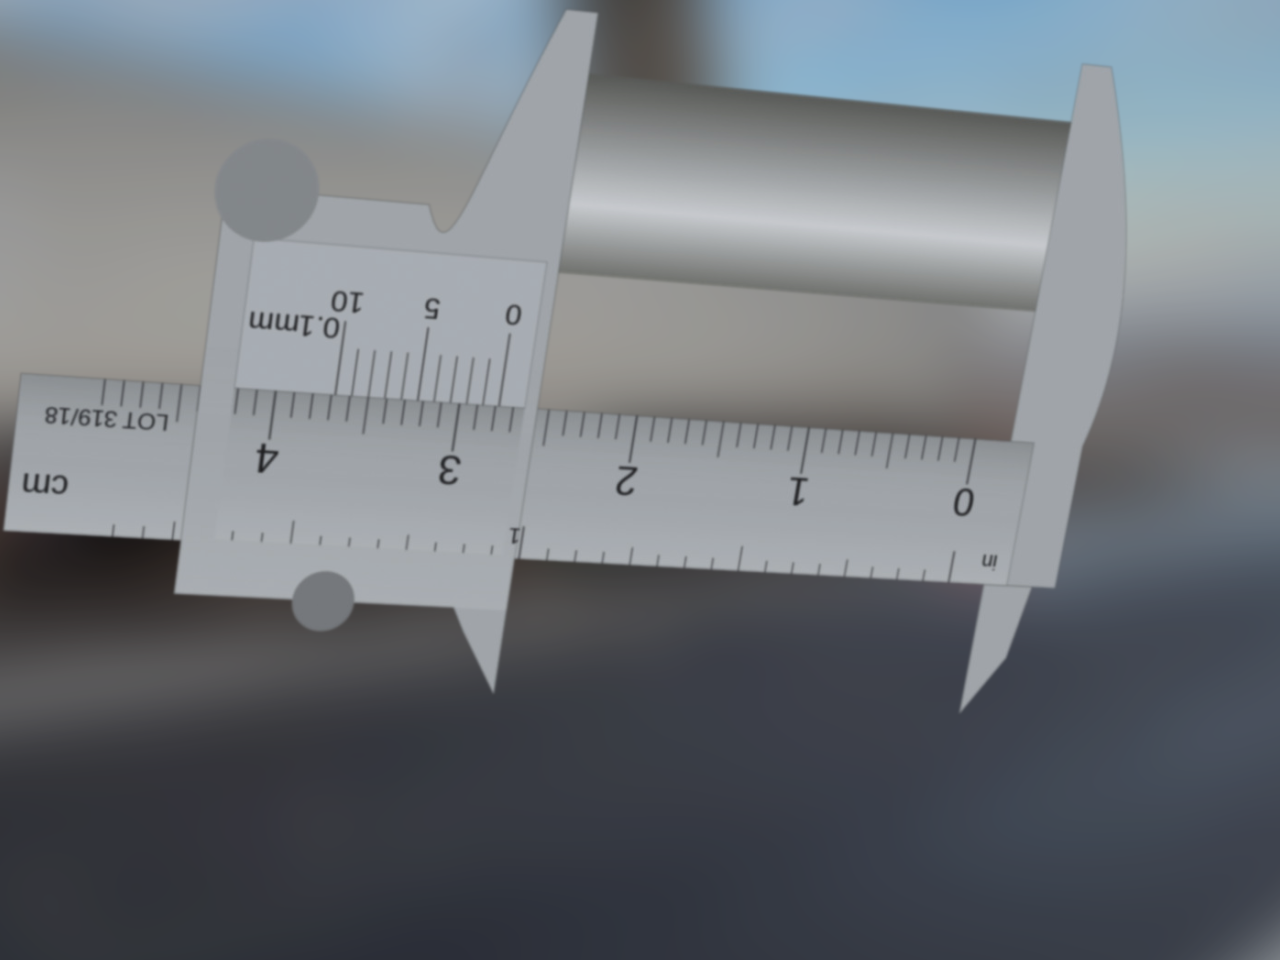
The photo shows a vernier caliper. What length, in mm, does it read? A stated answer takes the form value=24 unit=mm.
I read value=27.8 unit=mm
